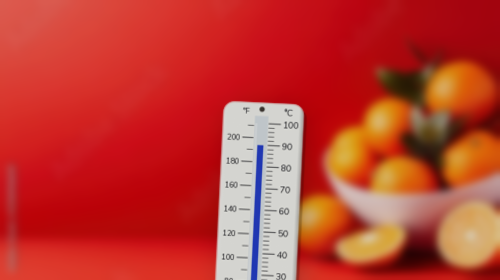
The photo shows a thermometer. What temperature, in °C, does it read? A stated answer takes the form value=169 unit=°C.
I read value=90 unit=°C
